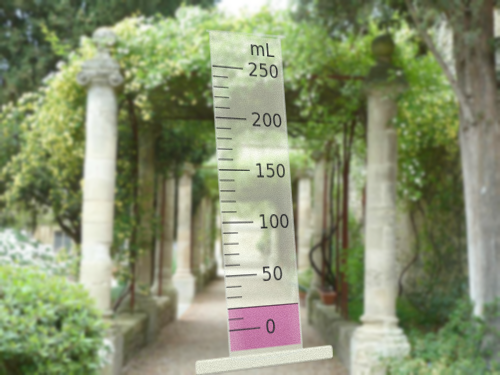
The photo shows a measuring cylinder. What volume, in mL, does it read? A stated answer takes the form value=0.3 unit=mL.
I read value=20 unit=mL
